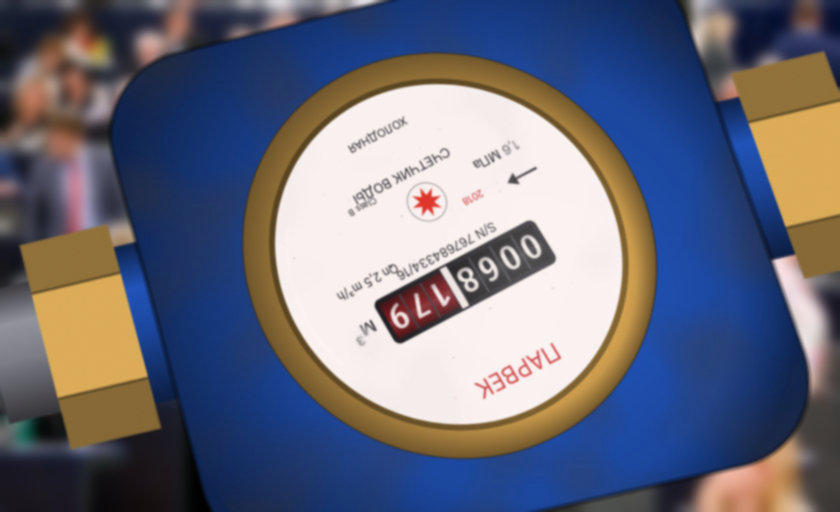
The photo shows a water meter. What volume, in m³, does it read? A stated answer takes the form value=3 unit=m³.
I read value=68.179 unit=m³
